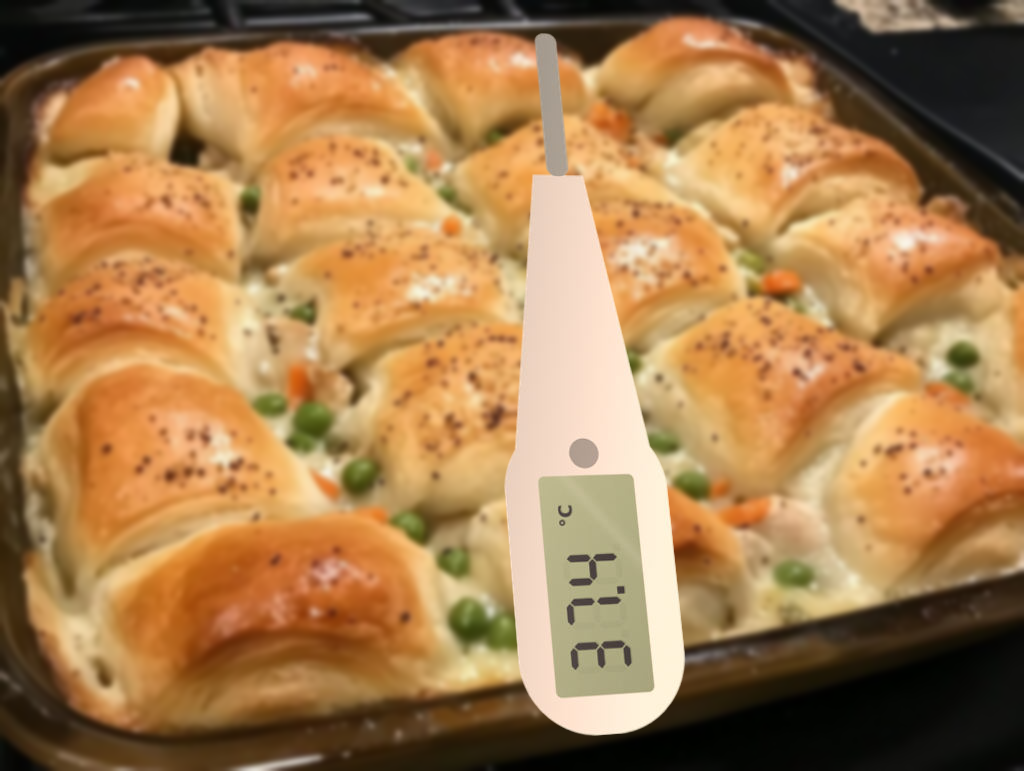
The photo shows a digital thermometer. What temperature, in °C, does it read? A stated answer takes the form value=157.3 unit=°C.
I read value=37.4 unit=°C
